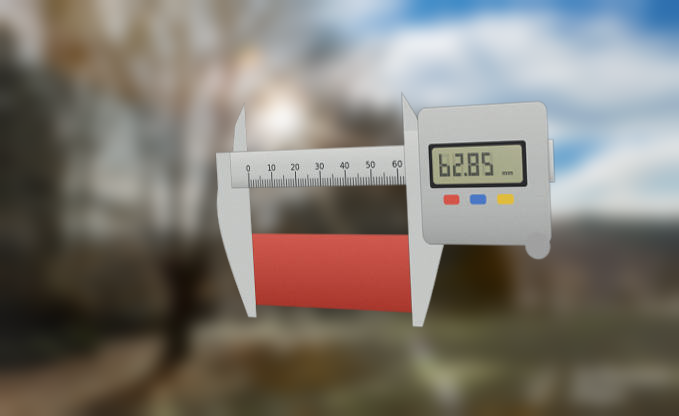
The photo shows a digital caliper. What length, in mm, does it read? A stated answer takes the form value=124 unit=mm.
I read value=62.85 unit=mm
